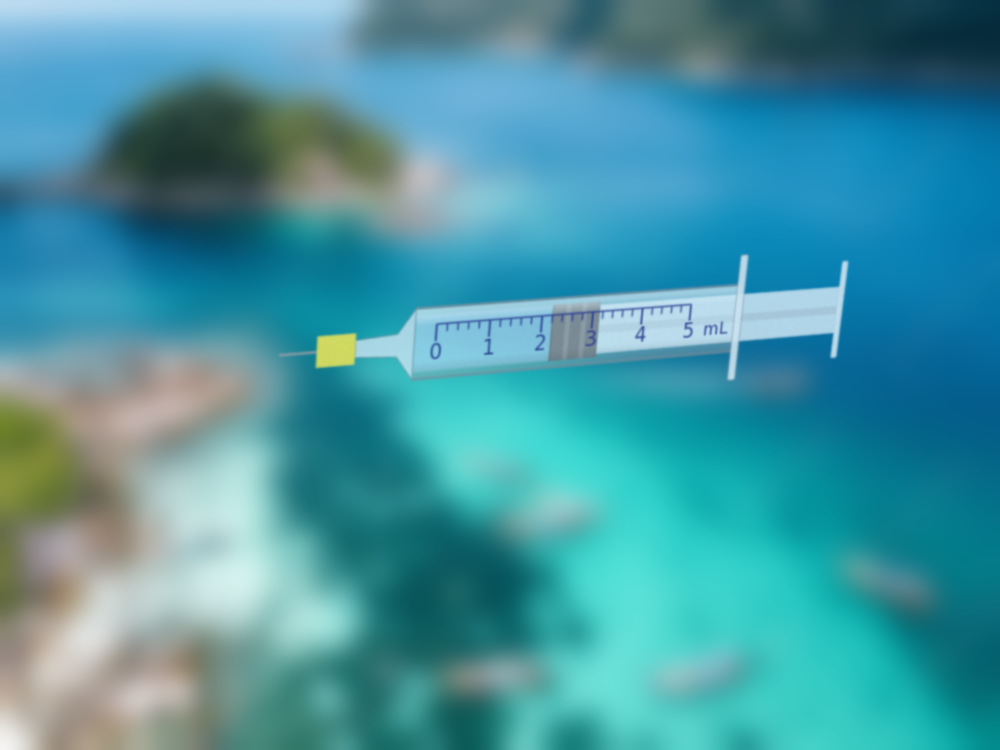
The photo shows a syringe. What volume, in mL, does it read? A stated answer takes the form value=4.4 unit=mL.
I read value=2.2 unit=mL
